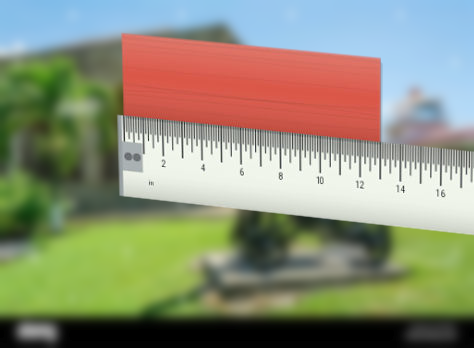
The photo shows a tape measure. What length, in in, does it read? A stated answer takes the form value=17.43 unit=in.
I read value=13 unit=in
